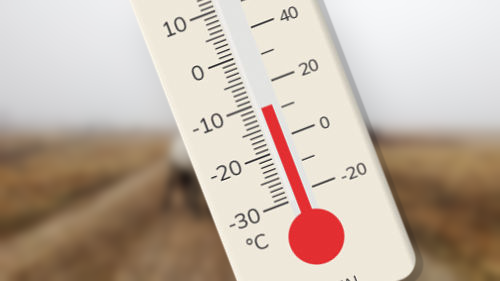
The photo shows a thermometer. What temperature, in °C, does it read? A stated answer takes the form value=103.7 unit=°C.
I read value=-11 unit=°C
